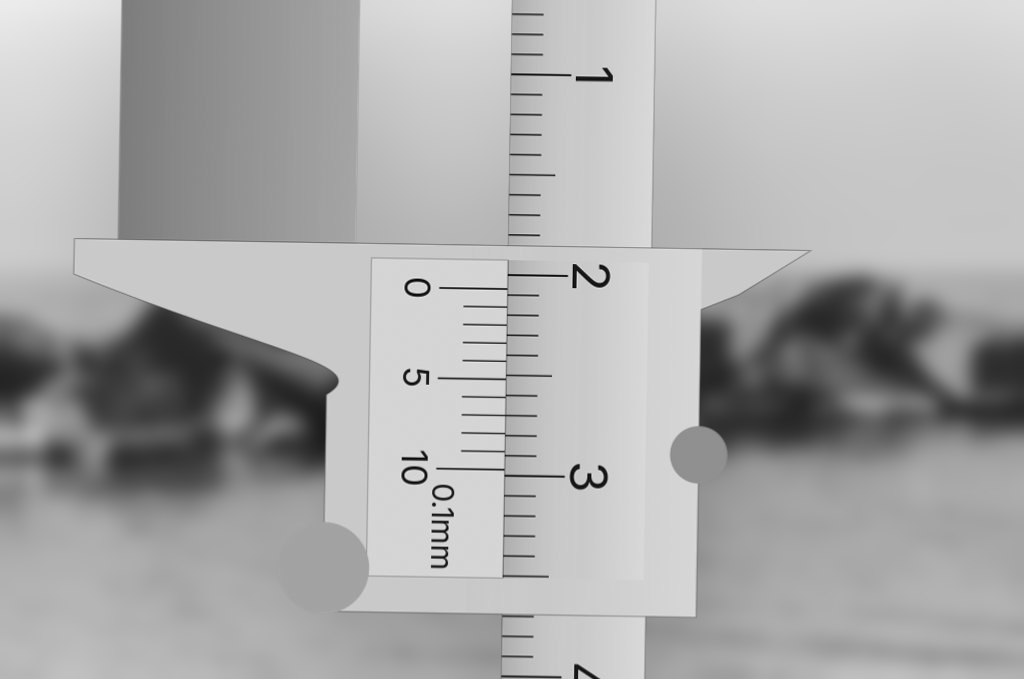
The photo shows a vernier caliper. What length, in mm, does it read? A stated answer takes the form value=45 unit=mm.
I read value=20.7 unit=mm
